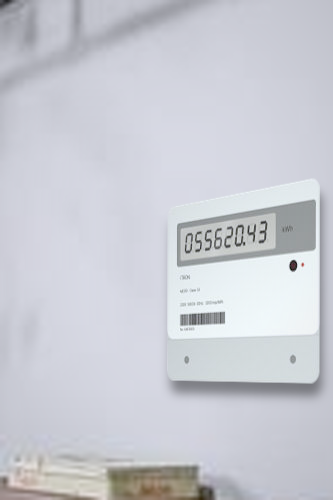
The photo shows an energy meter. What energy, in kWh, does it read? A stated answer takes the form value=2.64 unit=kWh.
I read value=55620.43 unit=kWh
